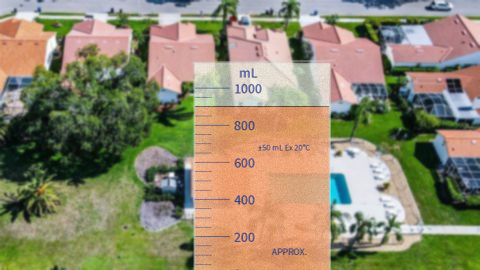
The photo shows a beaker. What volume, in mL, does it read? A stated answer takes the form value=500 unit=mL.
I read value=900 unit=mL
